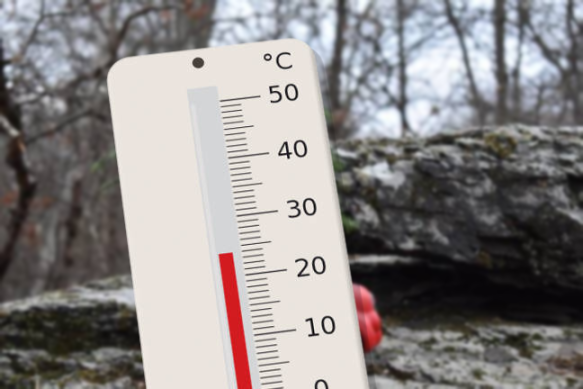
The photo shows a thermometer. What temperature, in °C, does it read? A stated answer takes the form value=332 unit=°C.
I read value=24 unit=°C
